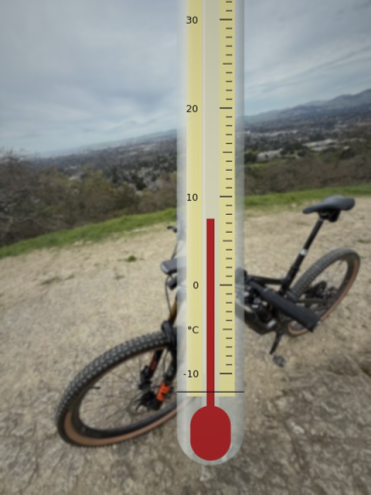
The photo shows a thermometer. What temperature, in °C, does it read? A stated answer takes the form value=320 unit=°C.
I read value=7.5 unit=°C
